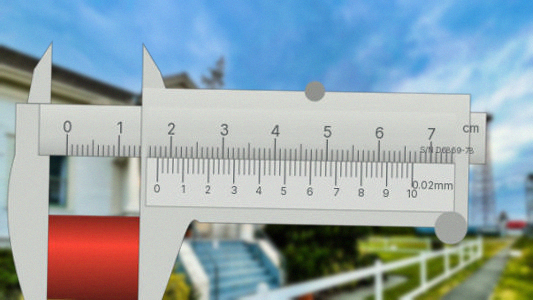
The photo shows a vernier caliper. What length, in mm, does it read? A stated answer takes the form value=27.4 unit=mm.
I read value=17.5 unit=mm
